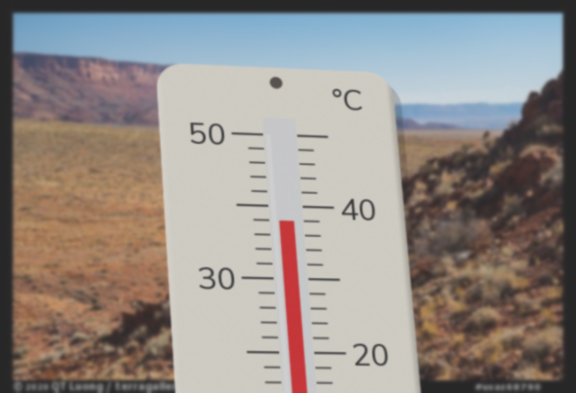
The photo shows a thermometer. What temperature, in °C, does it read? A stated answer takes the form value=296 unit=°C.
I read value=38 unit=°C
